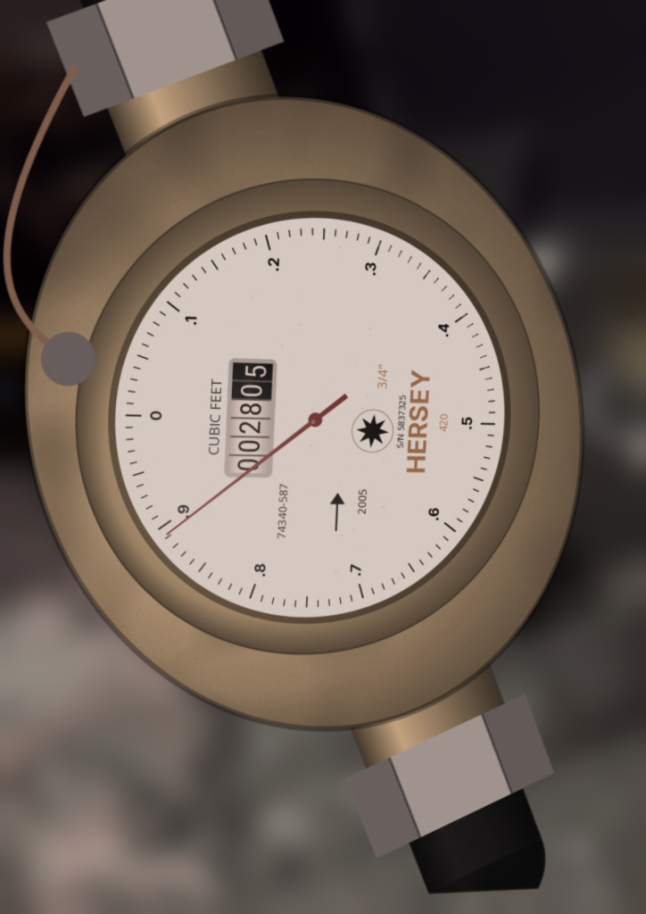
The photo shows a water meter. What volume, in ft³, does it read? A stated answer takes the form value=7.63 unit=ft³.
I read value=2804.89 unit=ft³
